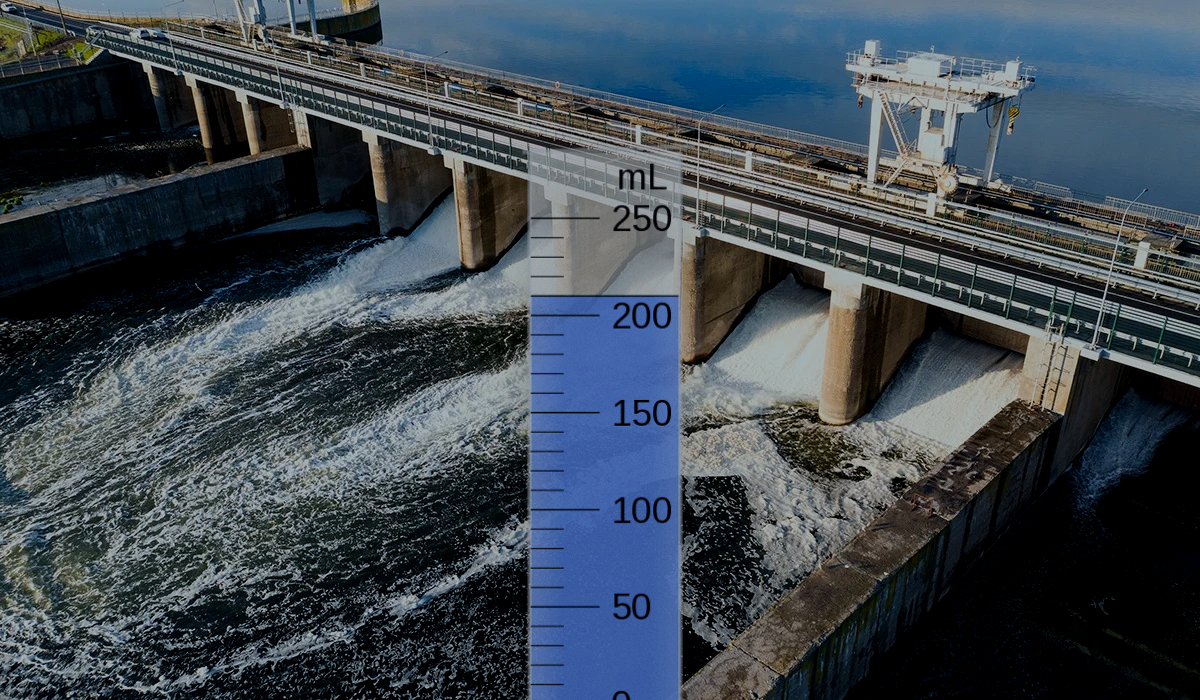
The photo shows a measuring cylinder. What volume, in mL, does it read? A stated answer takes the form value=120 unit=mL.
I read value=210 unit=mL
